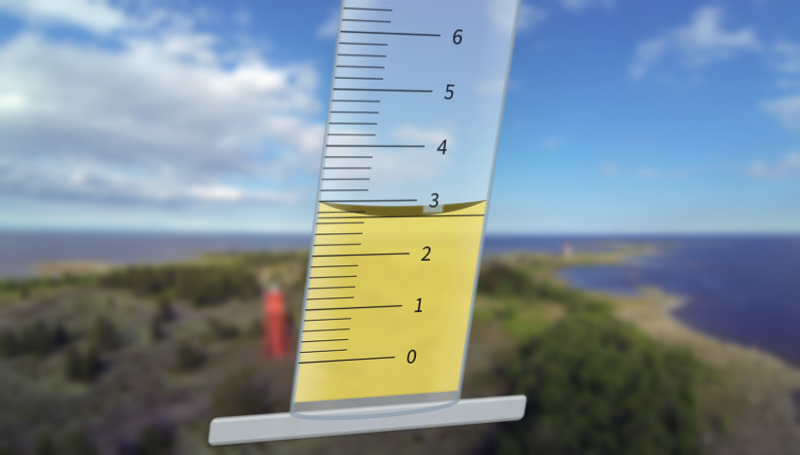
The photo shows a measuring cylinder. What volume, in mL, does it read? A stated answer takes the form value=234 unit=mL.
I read value=2.7 unit=mL
